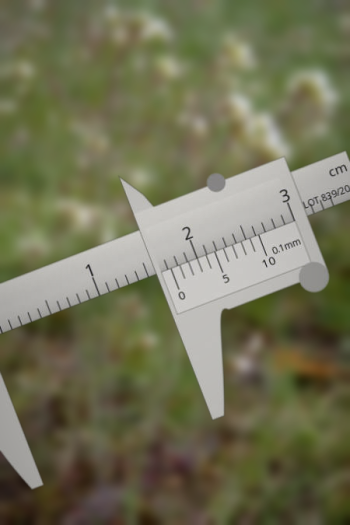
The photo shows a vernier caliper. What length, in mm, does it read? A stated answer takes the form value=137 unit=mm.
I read value=17.3 unit=mm
